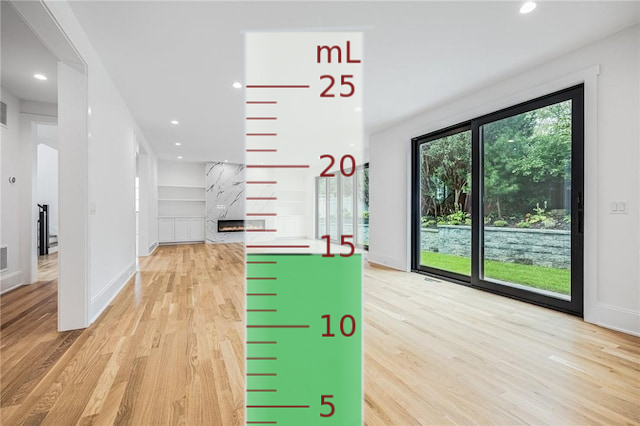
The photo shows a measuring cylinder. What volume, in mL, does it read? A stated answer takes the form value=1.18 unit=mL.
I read value=14.5 unit=mL
